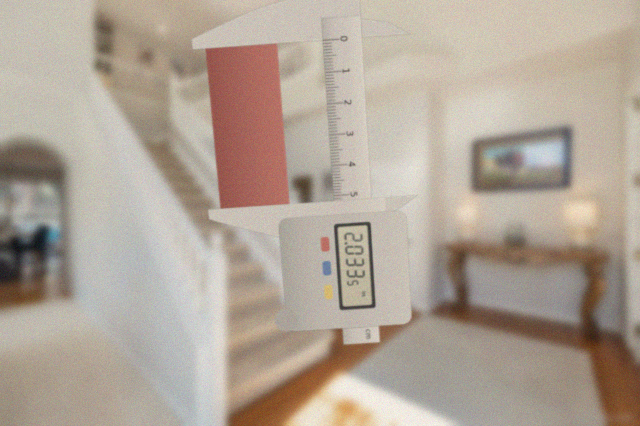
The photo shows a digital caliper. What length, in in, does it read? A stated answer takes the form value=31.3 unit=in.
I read value=2.0335 unit=in
